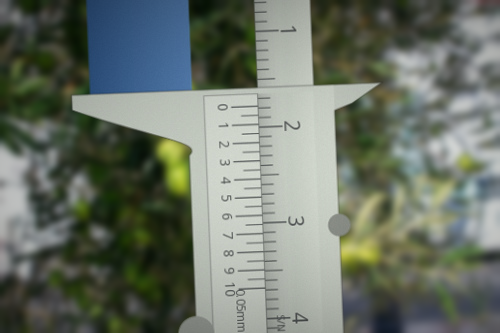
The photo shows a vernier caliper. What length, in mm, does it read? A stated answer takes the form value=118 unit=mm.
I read value=17.8 unit=mm
